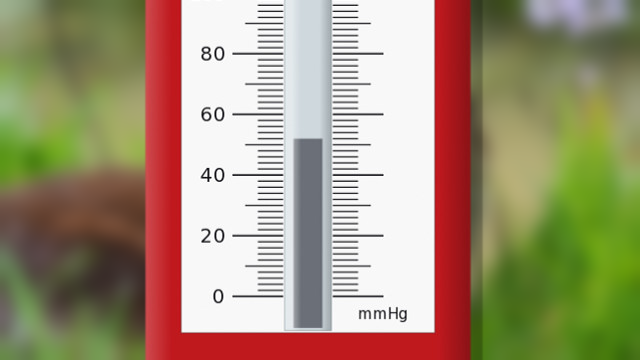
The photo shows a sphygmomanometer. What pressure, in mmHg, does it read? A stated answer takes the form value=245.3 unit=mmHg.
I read value=52 unit=mmHg
